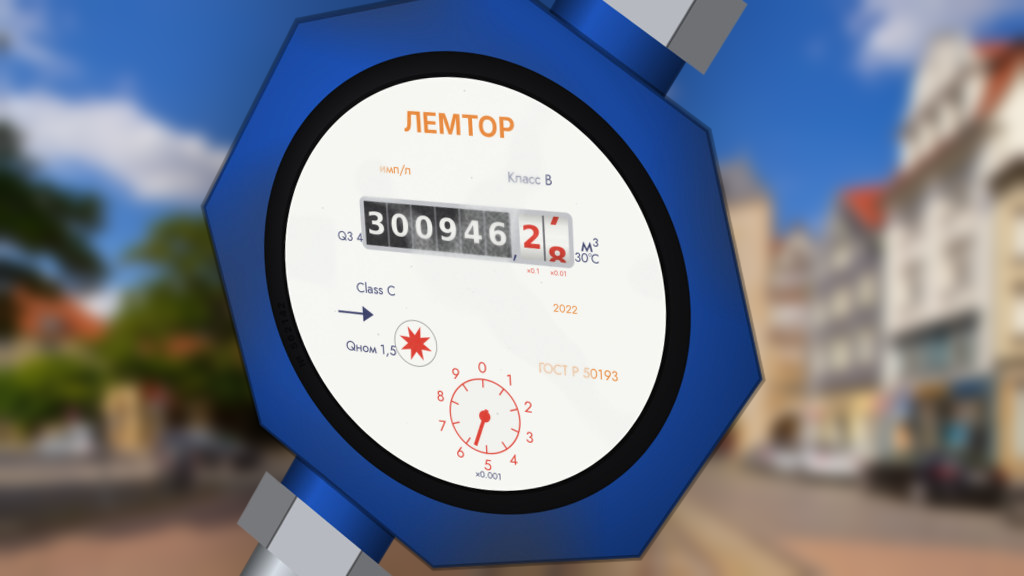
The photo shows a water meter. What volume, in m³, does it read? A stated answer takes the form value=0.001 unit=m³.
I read value=300946.275 unit=m³
